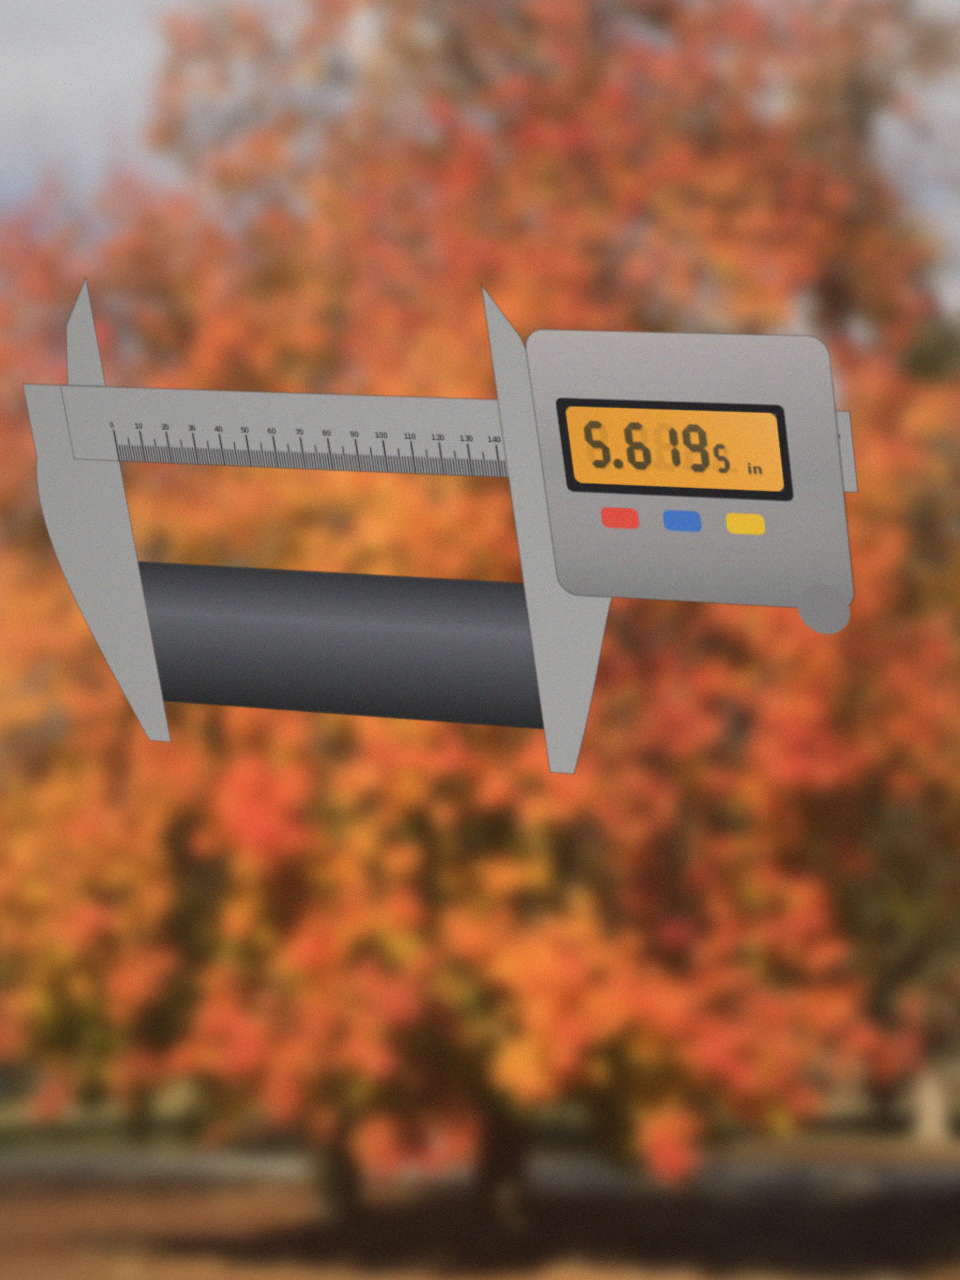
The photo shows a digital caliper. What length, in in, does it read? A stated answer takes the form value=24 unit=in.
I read value=5.6195 unit=in
